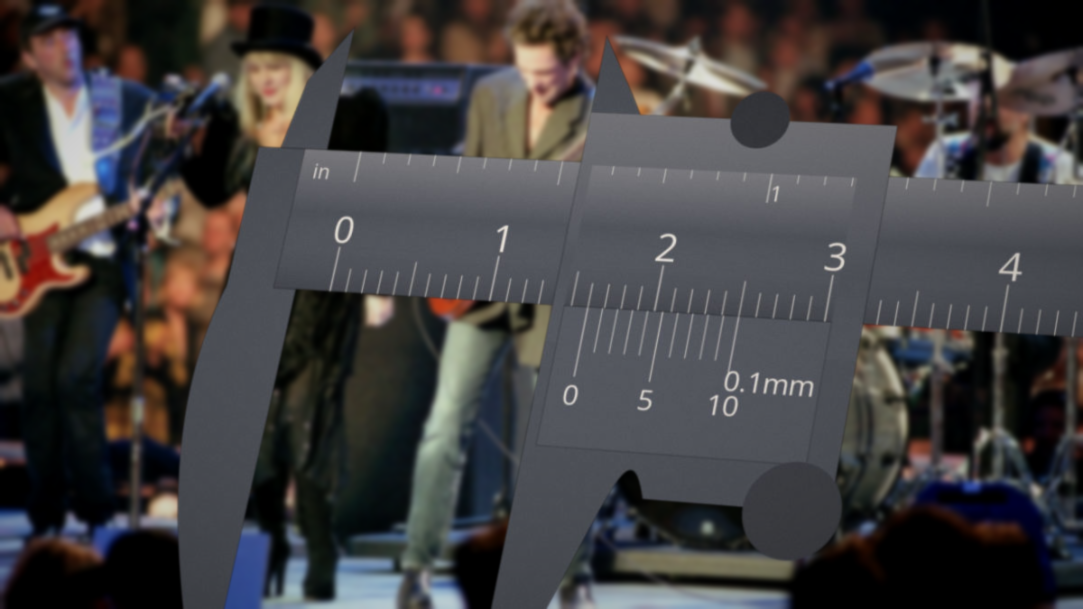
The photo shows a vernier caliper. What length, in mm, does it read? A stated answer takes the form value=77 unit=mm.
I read value=16.0 unit=mm
